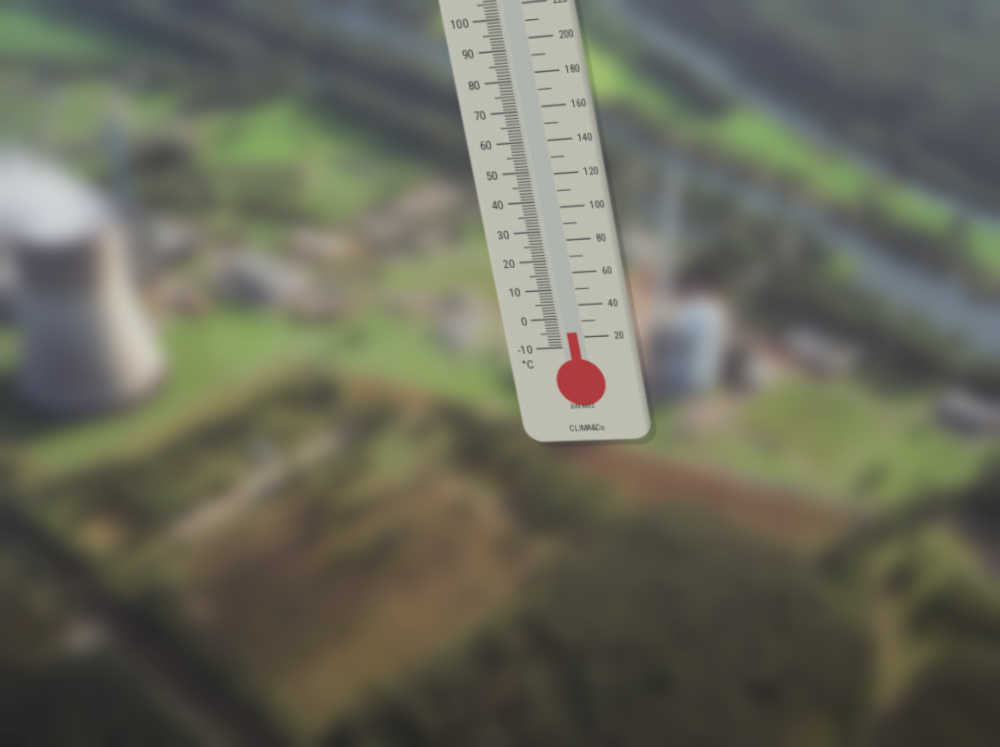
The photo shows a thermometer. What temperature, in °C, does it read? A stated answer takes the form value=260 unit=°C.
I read value=-5 unit=°C
